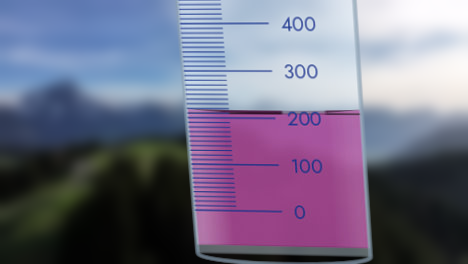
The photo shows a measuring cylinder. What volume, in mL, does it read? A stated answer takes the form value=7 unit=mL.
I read value=210 unit=mL
